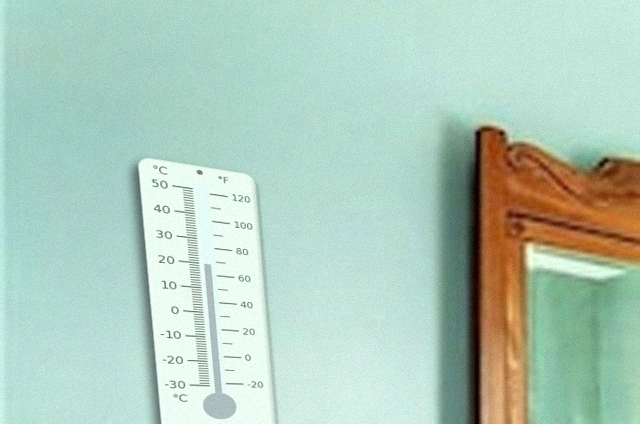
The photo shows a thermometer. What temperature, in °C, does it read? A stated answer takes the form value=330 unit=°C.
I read value=20 unit=°C
